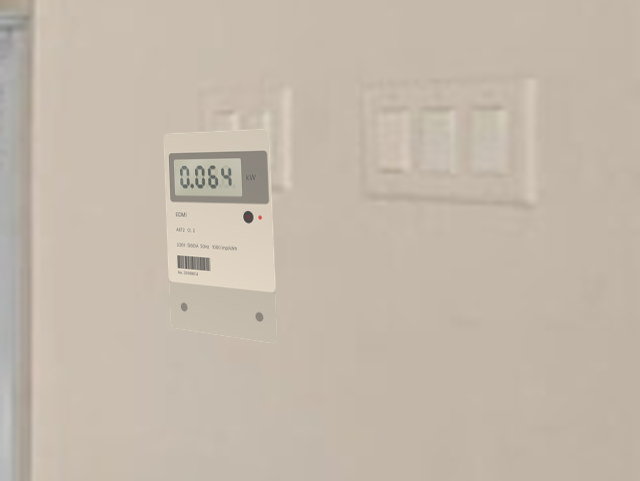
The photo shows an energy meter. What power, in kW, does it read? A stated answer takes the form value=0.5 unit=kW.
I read value=0.064 unit=kW
